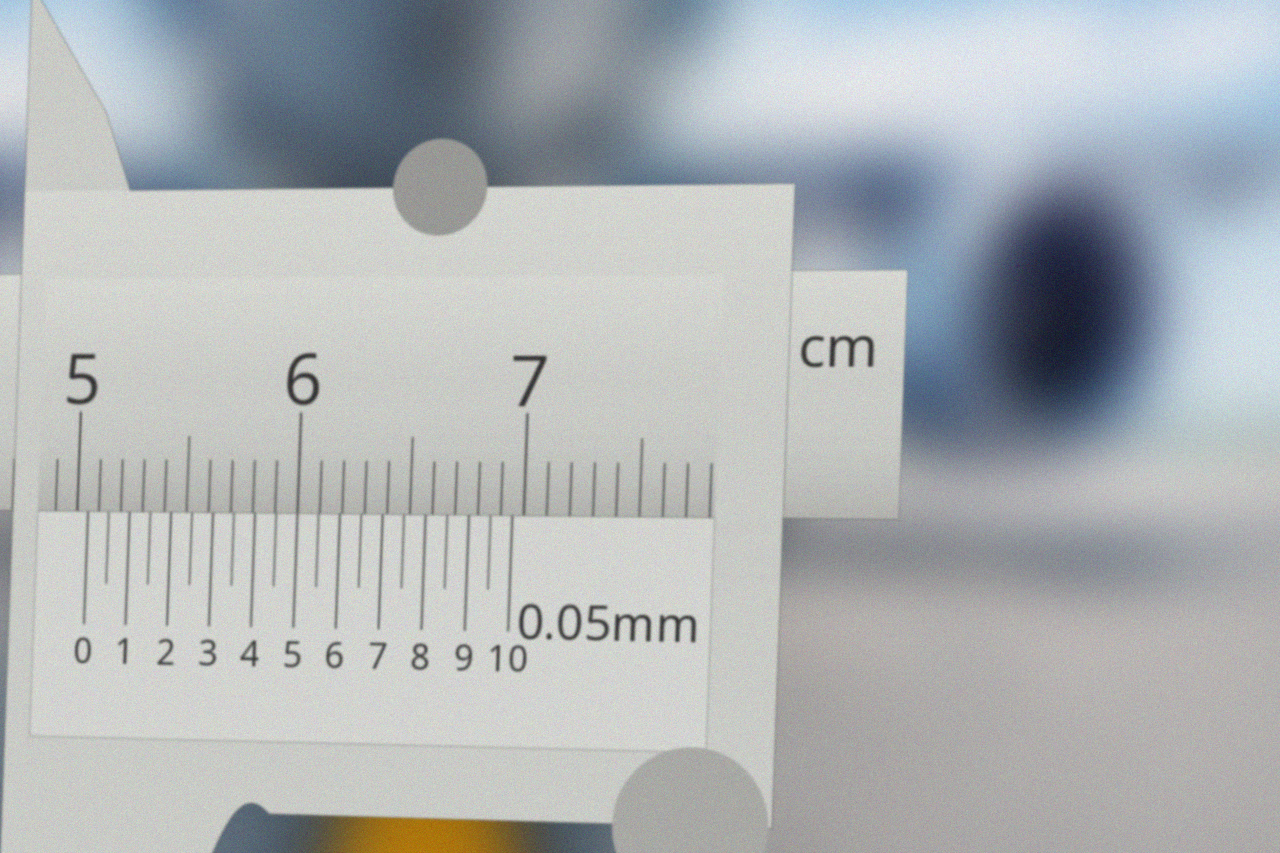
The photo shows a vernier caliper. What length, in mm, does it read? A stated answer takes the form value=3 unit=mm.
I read value=50.5 unit=mm
